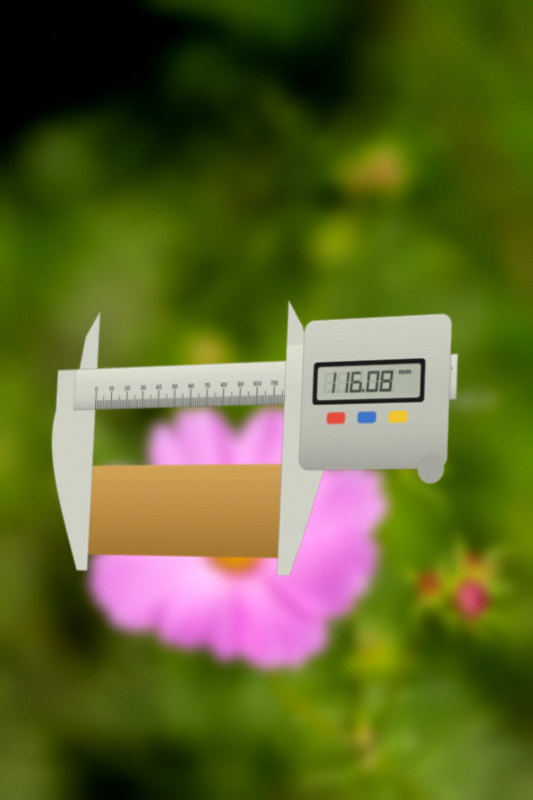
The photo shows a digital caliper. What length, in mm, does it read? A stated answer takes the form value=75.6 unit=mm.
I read value=116.08 unit=mm
